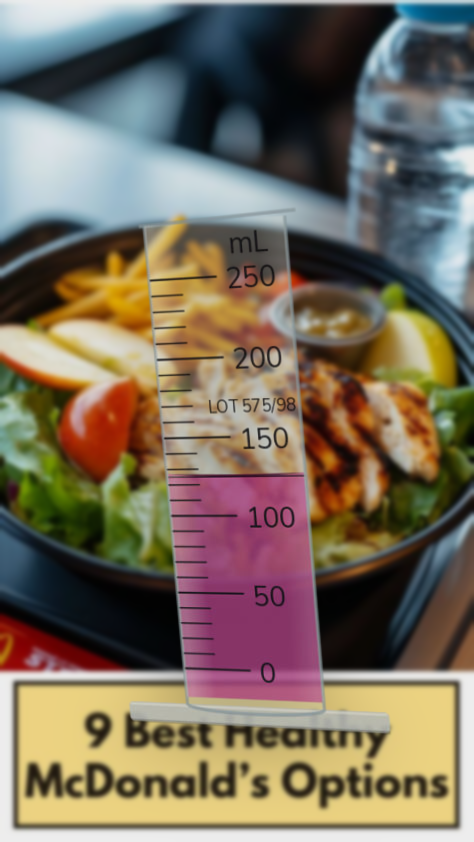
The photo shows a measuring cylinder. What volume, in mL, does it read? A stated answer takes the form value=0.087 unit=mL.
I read value=125 unit=mL
